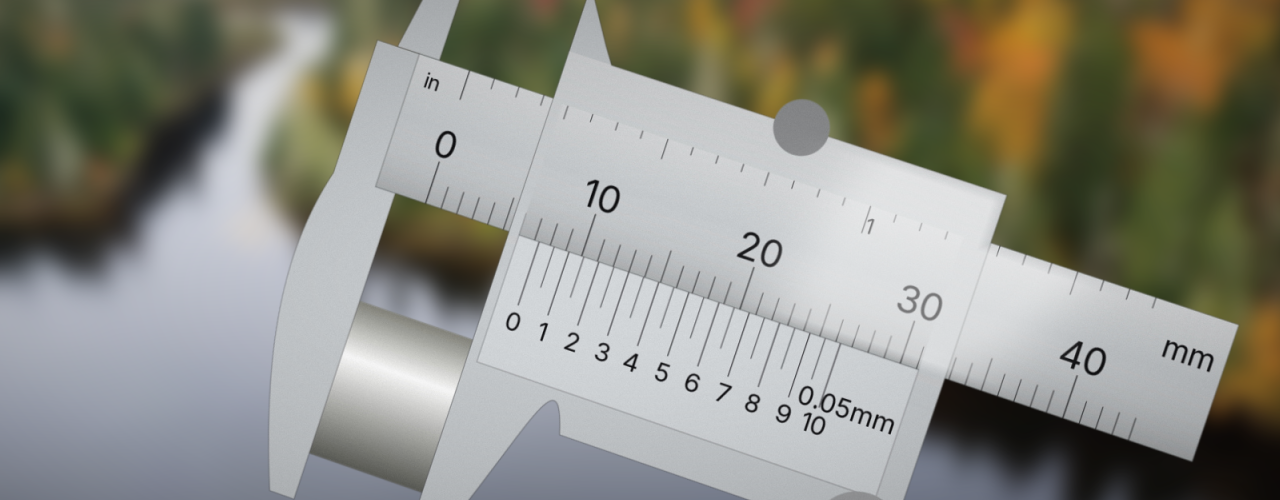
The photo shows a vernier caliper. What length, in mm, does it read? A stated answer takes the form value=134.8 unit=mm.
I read value=7.3 unit=mm
